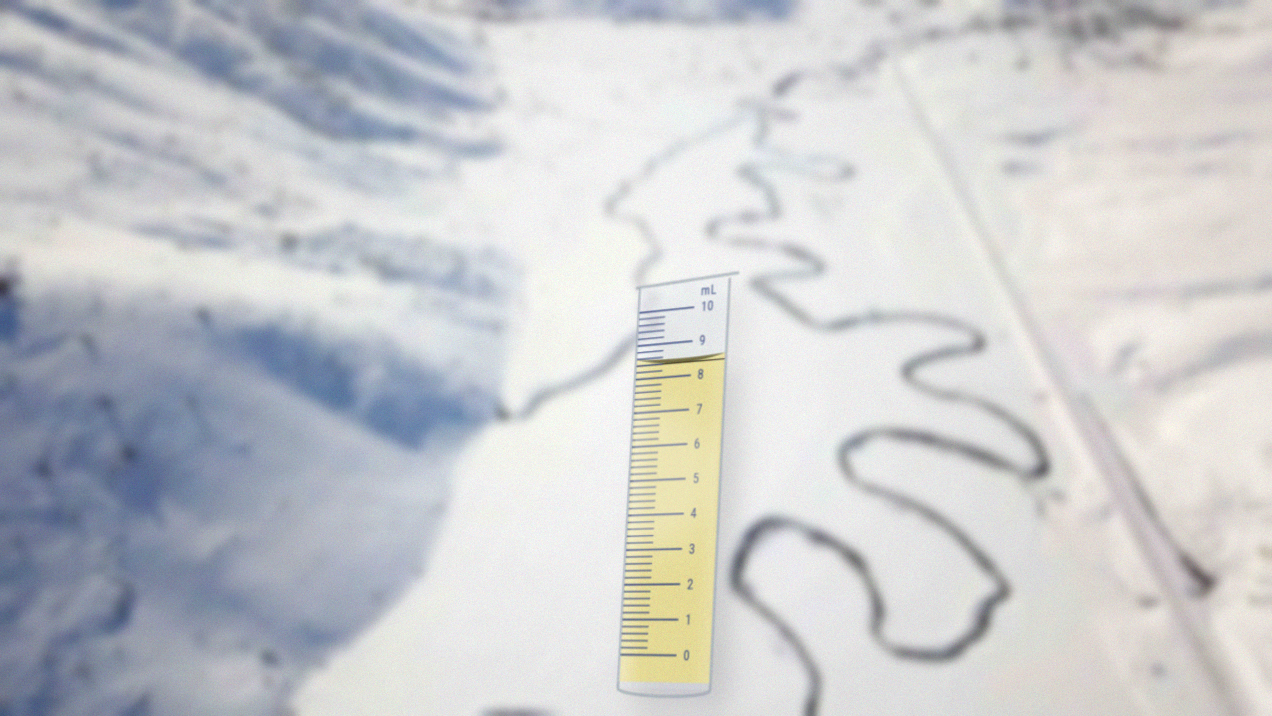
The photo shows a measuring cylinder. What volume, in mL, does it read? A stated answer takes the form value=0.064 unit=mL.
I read value=8.4 unit=mL
